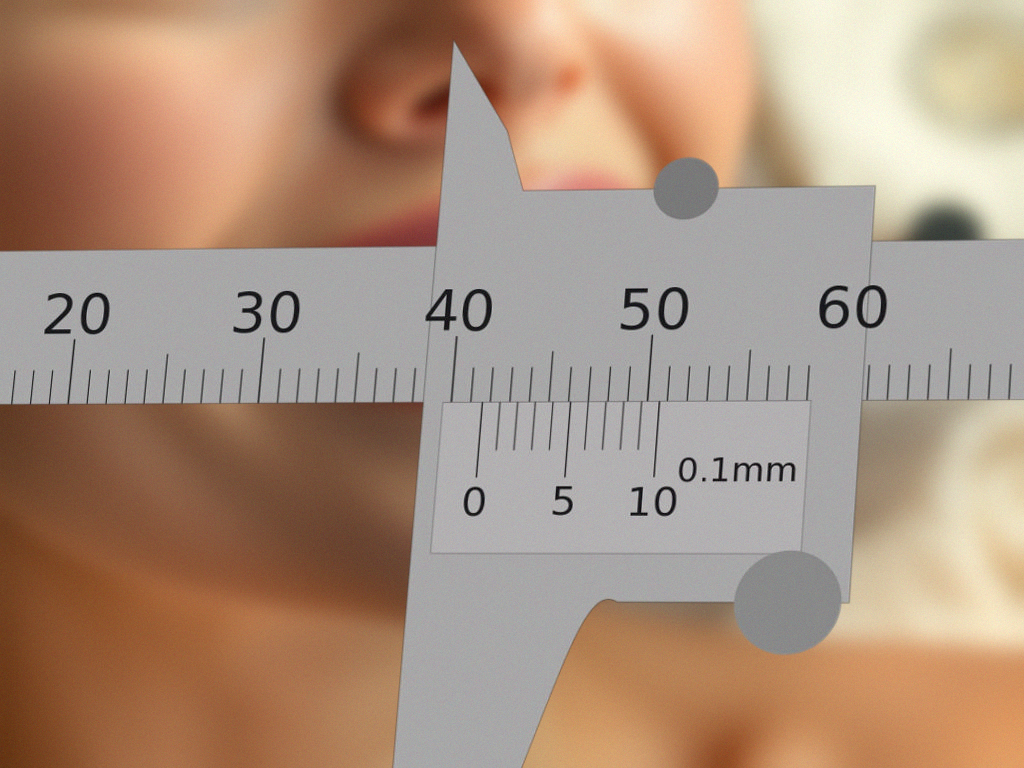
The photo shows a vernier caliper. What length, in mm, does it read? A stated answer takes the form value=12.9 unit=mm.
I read value=41.6 unit=mm
